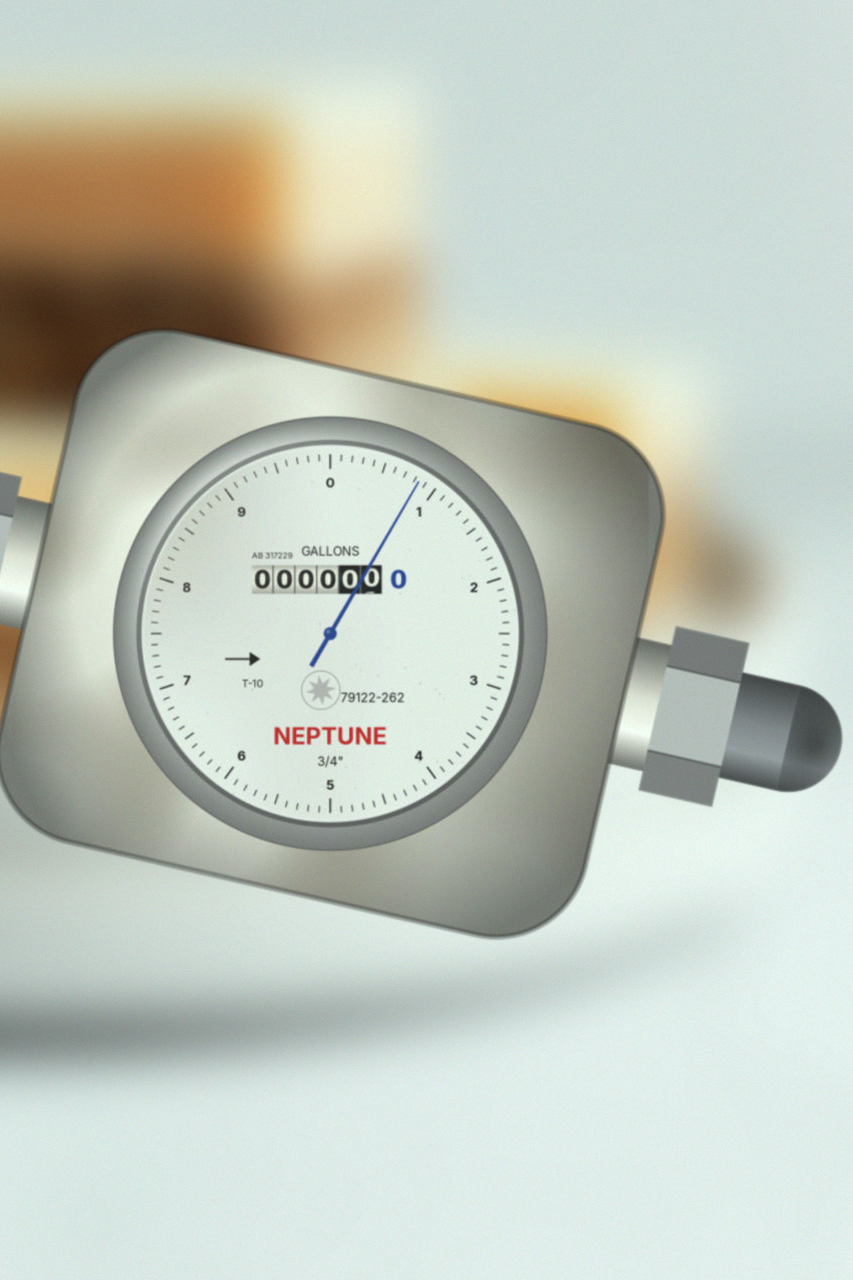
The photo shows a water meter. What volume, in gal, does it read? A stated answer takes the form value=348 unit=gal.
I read value=0.8 unit=gal
